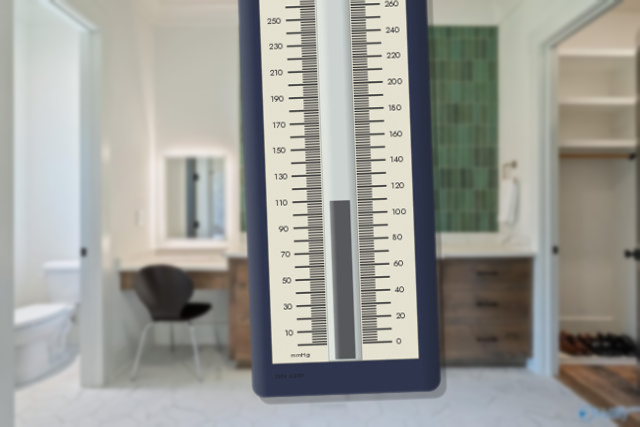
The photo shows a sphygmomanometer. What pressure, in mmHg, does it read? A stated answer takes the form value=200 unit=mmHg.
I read value=110 unit=mmHg
